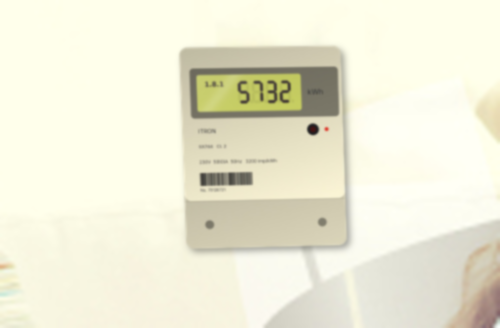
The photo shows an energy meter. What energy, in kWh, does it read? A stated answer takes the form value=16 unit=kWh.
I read value=5732 unit=kWh
